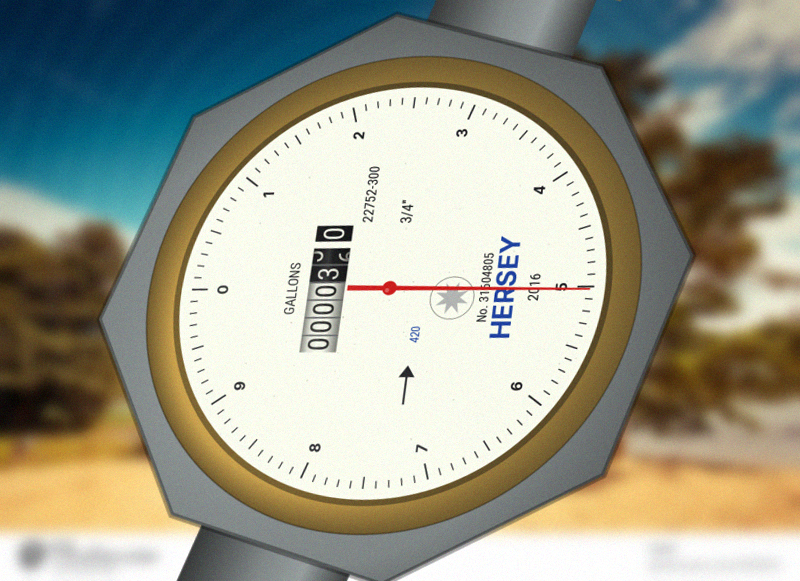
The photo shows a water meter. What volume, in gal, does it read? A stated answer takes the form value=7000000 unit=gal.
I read value=355.0 unit=gal
